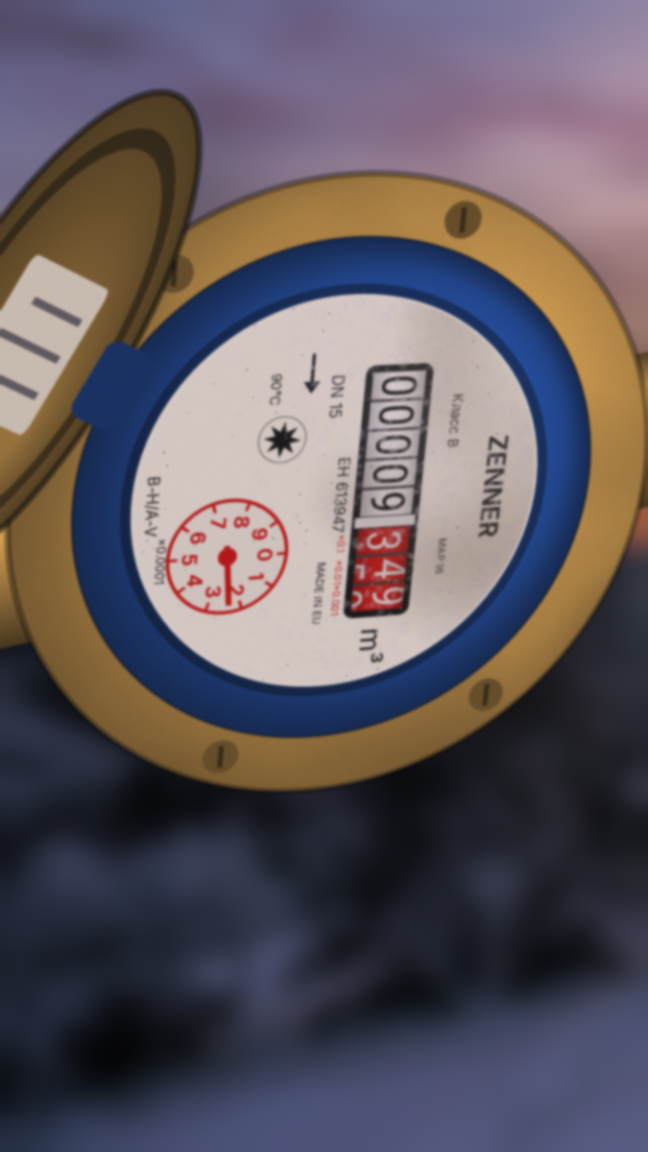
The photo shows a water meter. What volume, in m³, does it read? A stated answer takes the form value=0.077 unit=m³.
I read value=9.3492 unit=m³
